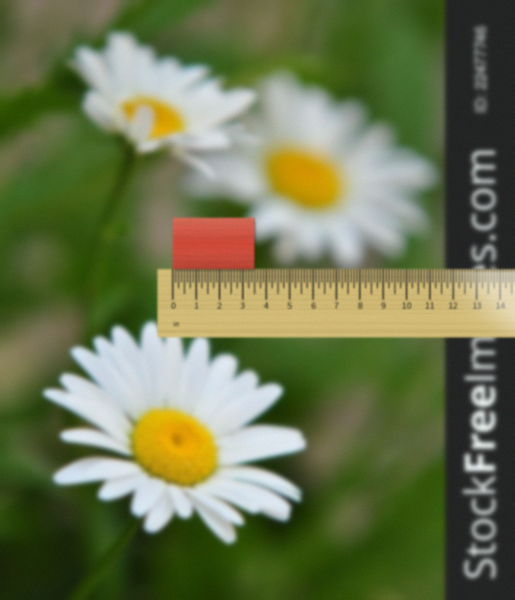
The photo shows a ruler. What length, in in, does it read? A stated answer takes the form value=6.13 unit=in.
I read value=3.5 unit=in
